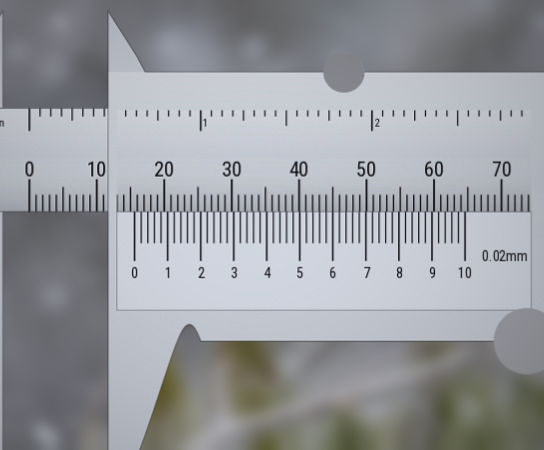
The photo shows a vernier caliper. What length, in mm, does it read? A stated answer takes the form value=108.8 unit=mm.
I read value=15.6 unit=mm
